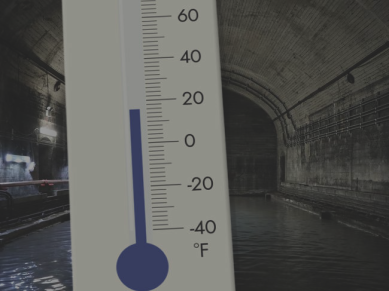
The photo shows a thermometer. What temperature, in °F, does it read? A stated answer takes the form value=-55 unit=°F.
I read value=16 unit=°F
